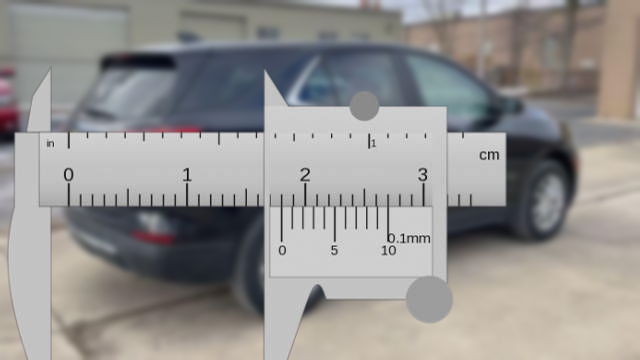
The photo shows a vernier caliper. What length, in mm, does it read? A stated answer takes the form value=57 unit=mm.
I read value=18.0 unit=mm
